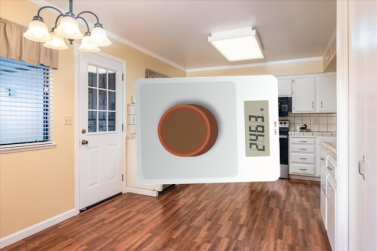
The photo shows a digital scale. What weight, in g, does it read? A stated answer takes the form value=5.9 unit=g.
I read value=2463 unit=g
